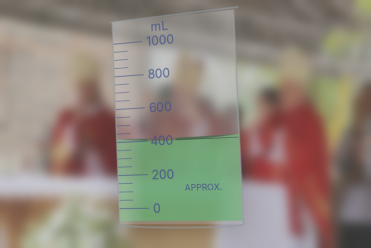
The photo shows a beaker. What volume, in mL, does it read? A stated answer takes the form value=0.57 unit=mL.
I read value=400 unit=mL
